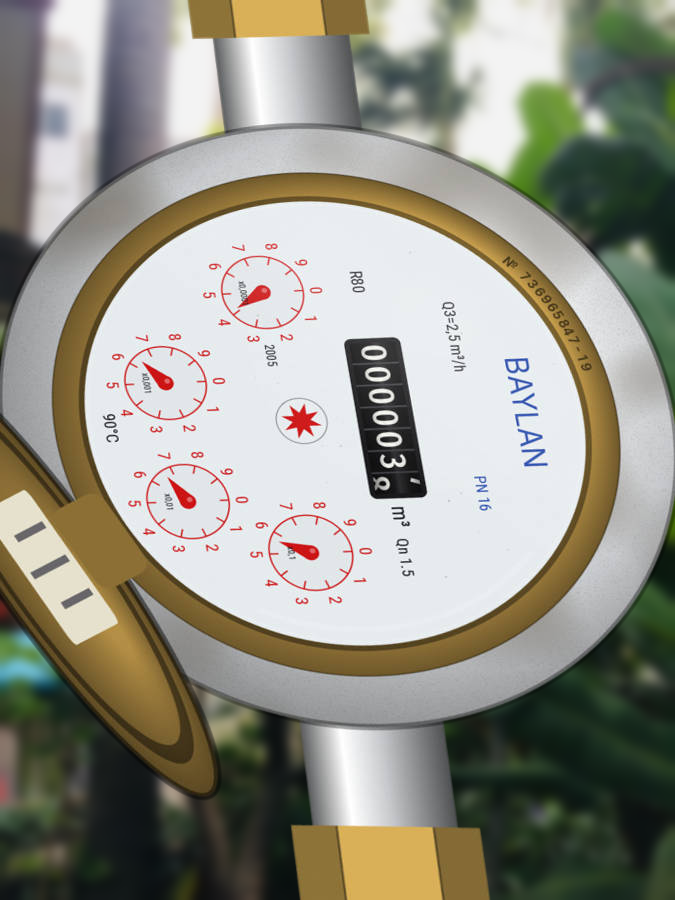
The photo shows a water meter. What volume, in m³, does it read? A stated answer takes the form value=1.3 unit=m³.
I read value=37.5664 unit=m³
